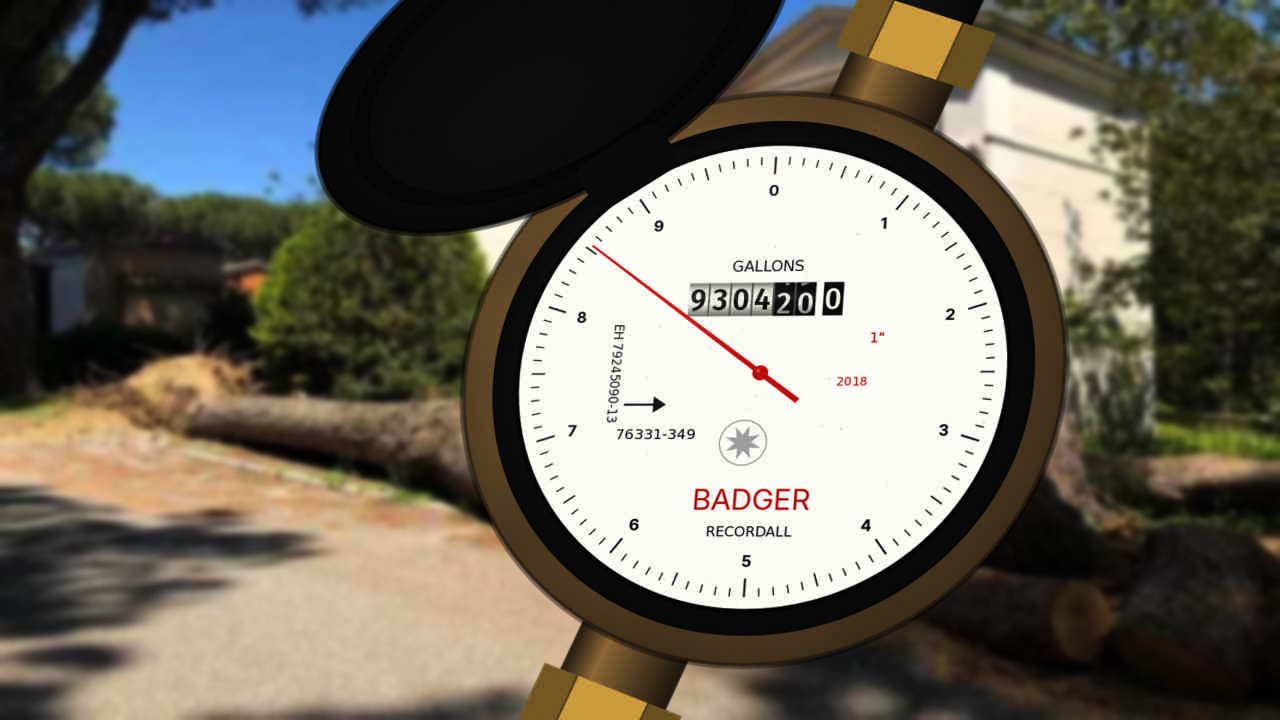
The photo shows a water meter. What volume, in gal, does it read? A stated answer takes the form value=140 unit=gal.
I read value=9304198.5 unit=gal
